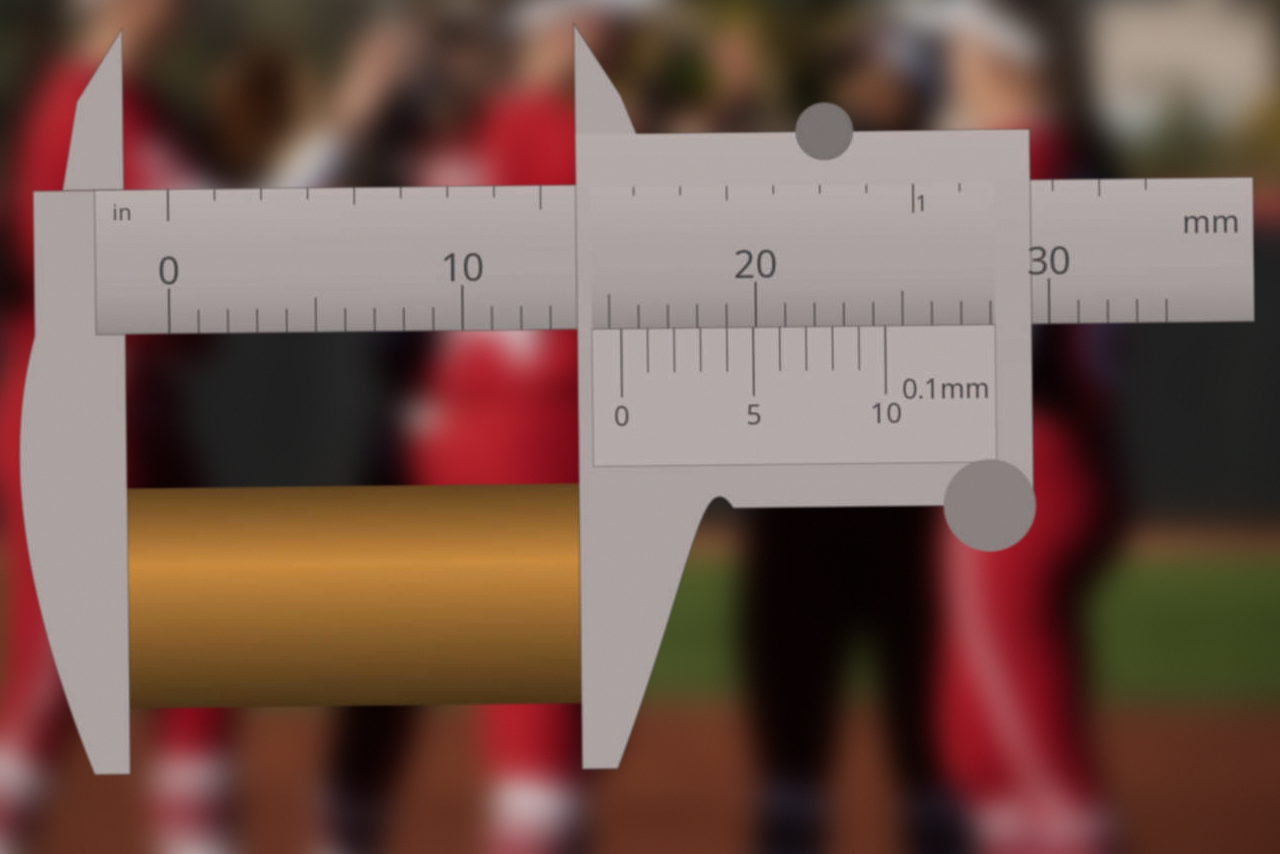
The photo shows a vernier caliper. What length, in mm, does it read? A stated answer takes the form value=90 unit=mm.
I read value=15.4 unit=mm
